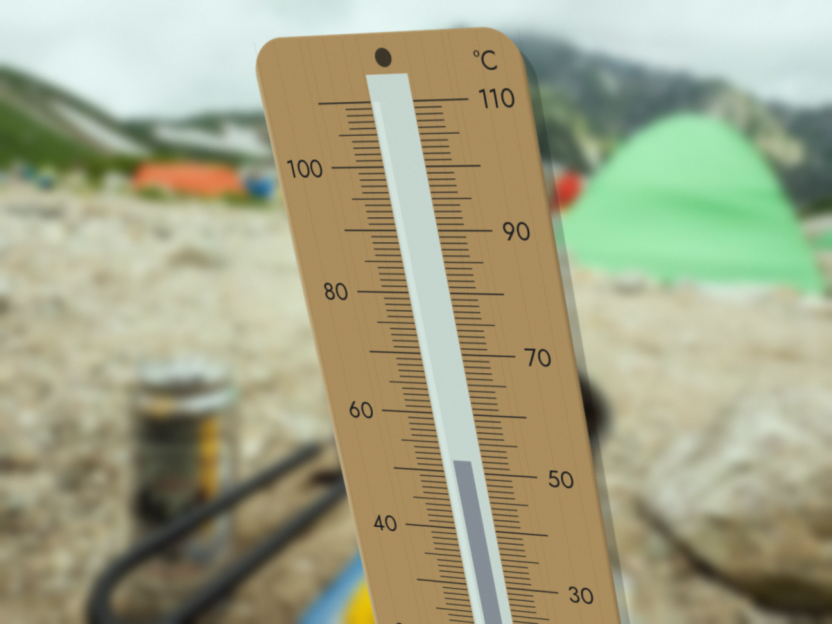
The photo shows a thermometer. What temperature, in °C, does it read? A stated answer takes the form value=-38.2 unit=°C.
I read value=52 unit=°C
